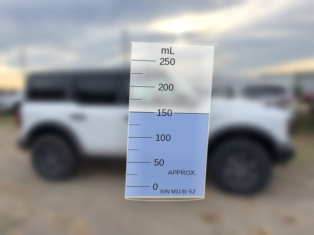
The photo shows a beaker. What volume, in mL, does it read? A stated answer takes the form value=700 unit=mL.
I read value=150 unit=mL
